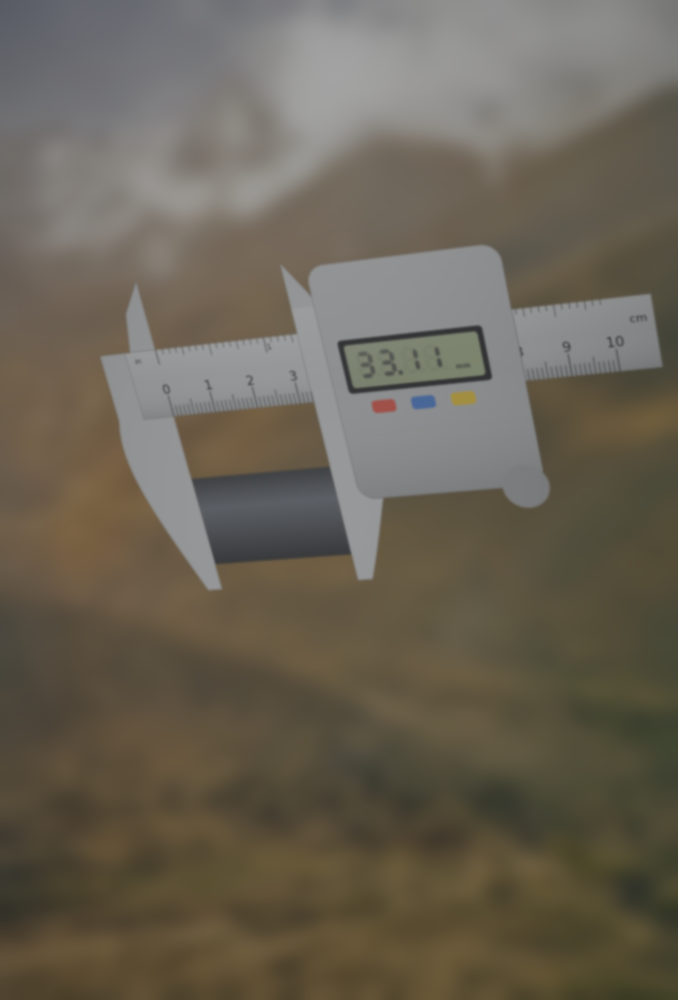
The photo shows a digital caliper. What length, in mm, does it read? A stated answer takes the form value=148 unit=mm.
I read value=33.11 unit=mm
